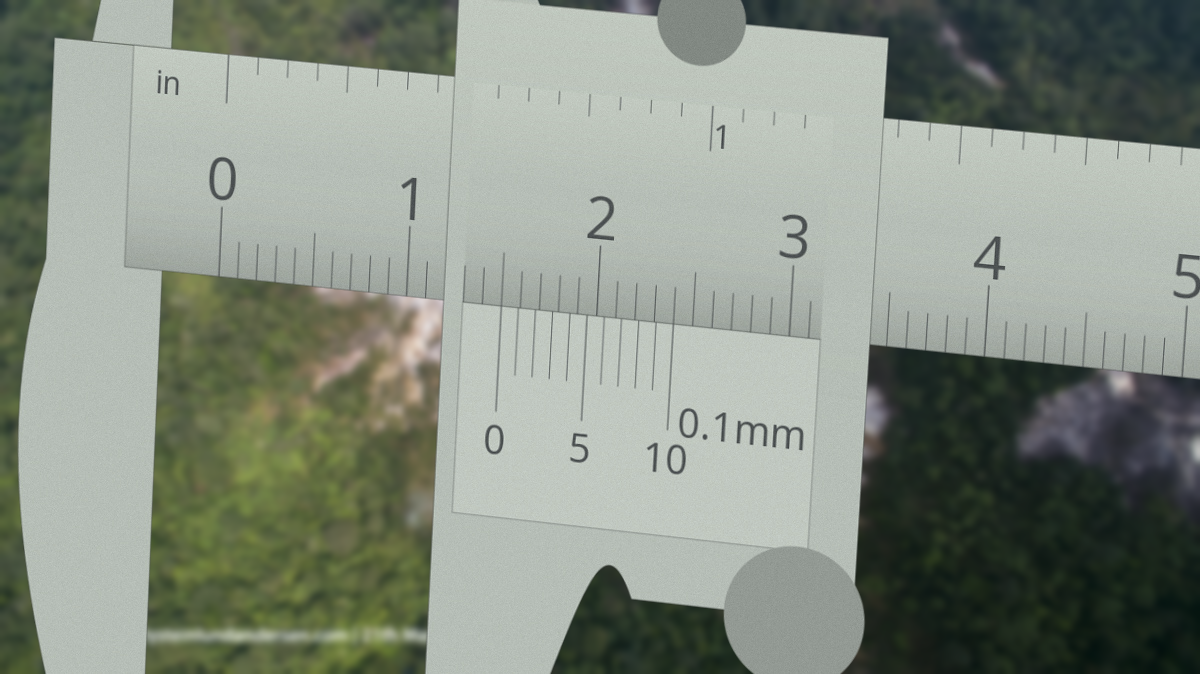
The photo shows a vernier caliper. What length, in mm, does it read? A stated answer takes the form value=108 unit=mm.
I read value=15.0 unit=mm
